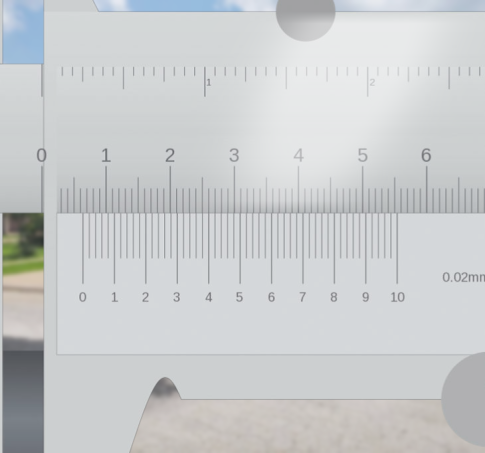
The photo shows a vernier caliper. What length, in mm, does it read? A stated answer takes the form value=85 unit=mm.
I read value=6.4 unit=mm
